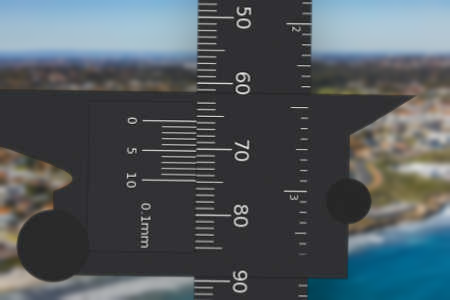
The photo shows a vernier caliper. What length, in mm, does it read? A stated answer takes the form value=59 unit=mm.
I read value=65.8 unit=mm
